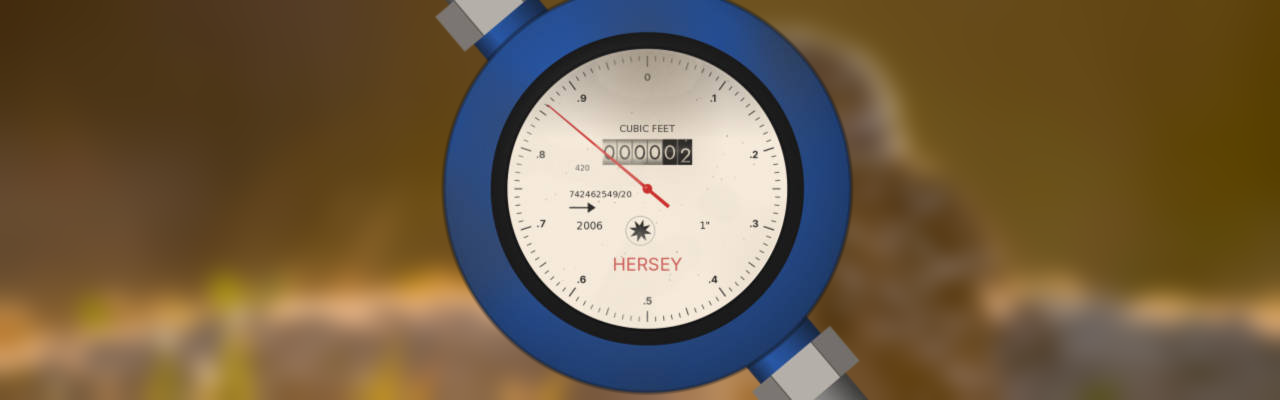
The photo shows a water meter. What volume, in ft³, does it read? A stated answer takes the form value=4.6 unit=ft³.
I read value=1.86 unit=ft³
